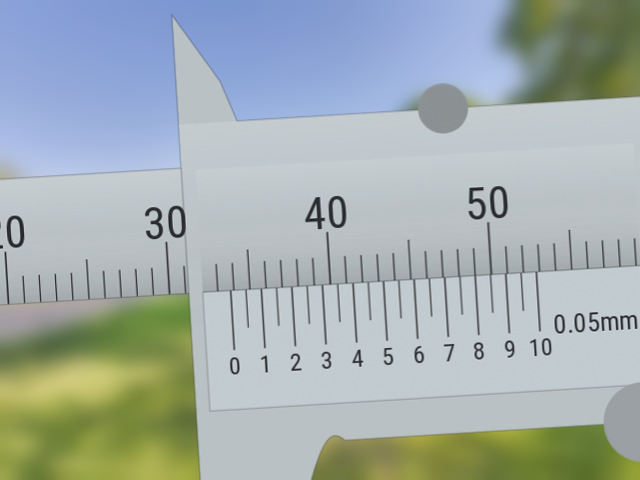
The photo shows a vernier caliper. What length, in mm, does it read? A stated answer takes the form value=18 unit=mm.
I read value=33.8 unit=mm
